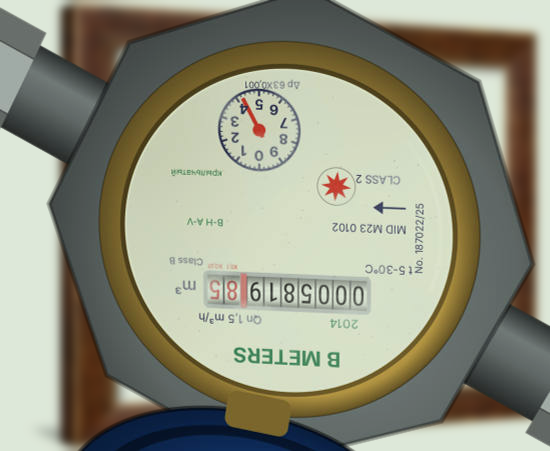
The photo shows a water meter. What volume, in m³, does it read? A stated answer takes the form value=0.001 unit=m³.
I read value=5819.854 unit=m³
